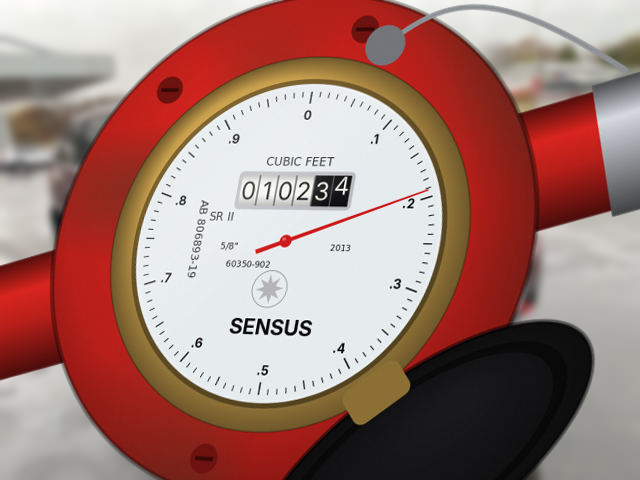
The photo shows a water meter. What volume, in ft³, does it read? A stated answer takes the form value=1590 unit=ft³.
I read value=10234.19 unit=ft³
